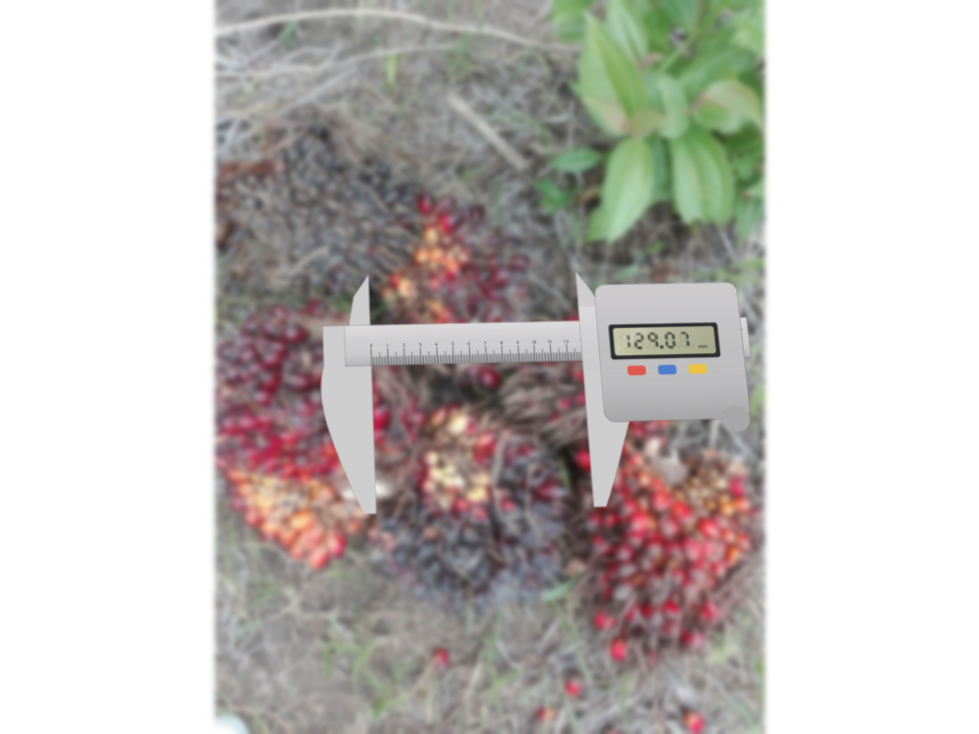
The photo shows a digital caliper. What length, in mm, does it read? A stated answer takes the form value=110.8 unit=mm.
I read value=129.07 unit=mm
